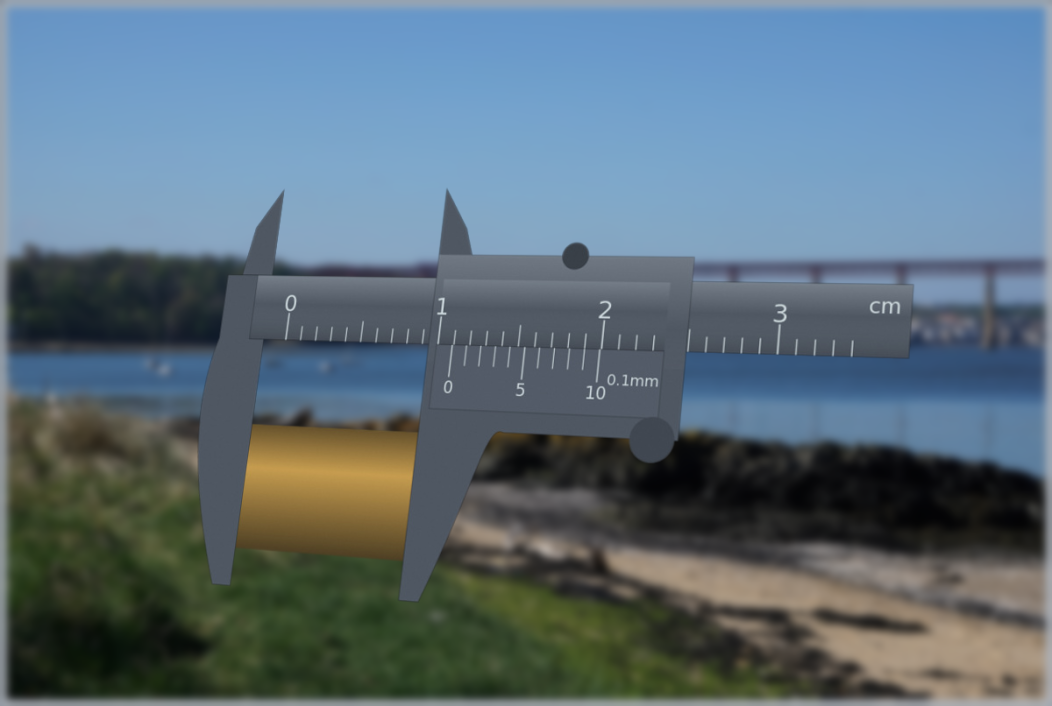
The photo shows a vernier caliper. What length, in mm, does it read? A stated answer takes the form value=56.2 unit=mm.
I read value=10.9 unit=mm
